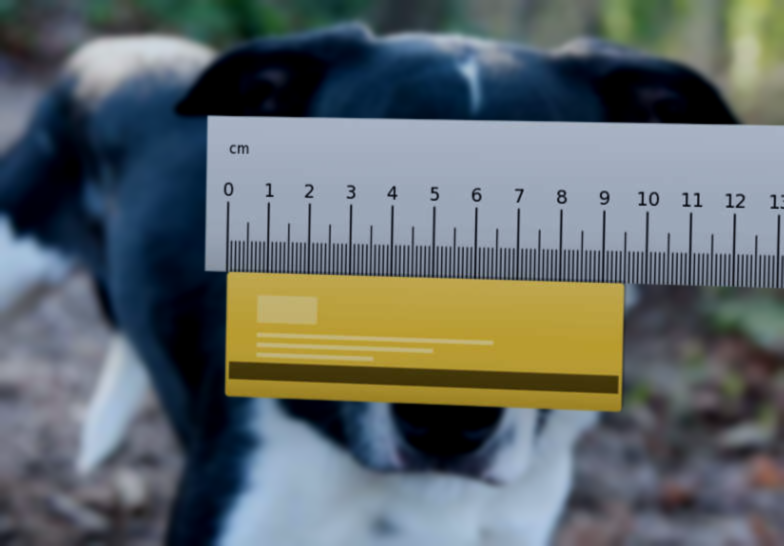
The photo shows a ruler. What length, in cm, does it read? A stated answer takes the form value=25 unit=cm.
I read value=9.5 unit=cm
